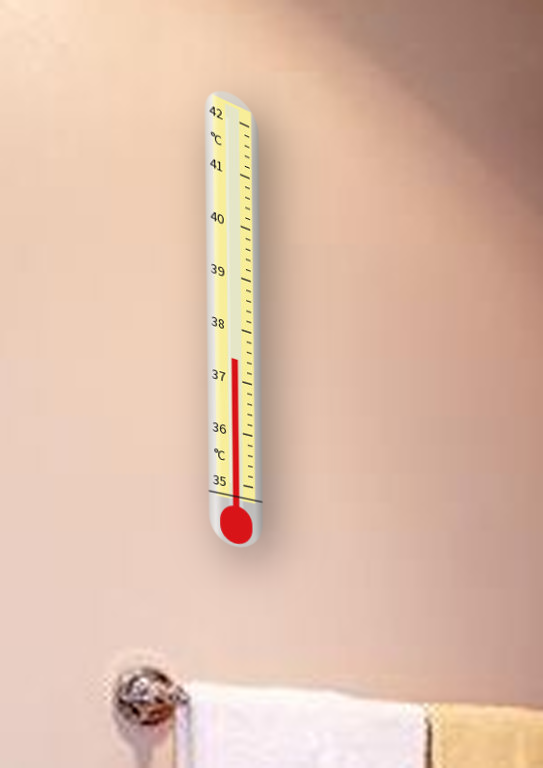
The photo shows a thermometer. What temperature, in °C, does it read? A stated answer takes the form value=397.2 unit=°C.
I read value=37.4 unit=°C
